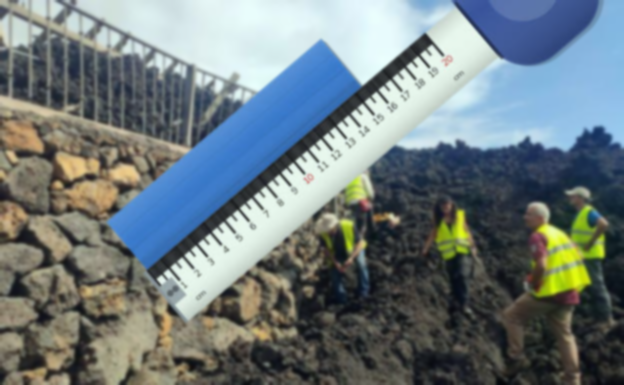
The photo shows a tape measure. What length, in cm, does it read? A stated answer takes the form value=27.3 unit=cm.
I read value=15.5 unit=cm
